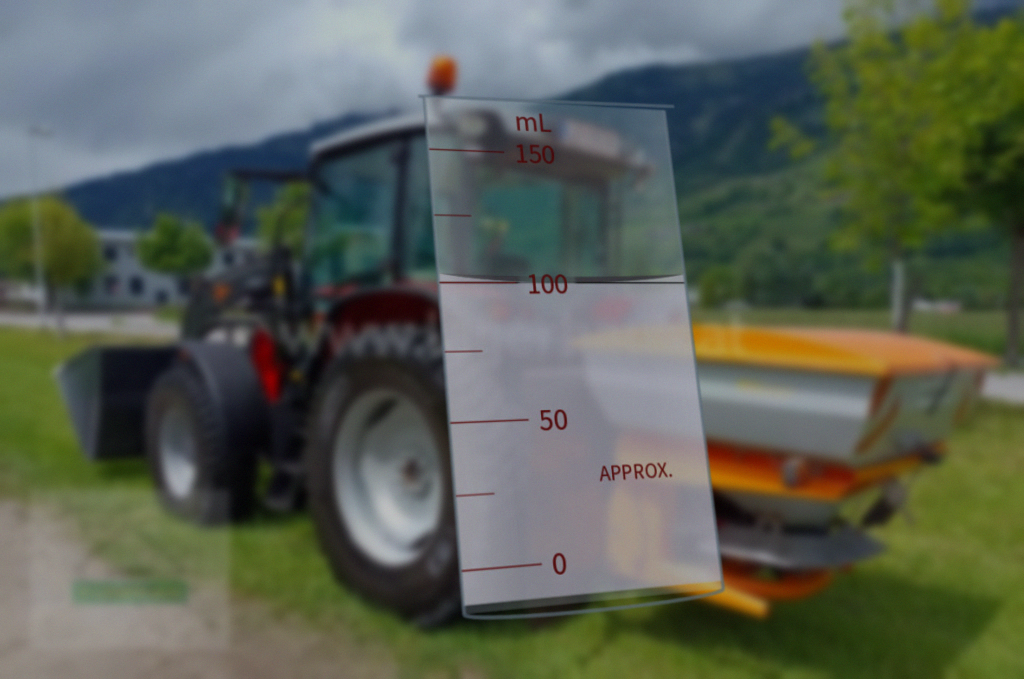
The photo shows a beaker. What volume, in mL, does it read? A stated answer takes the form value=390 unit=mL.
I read value=100 unit=mL
